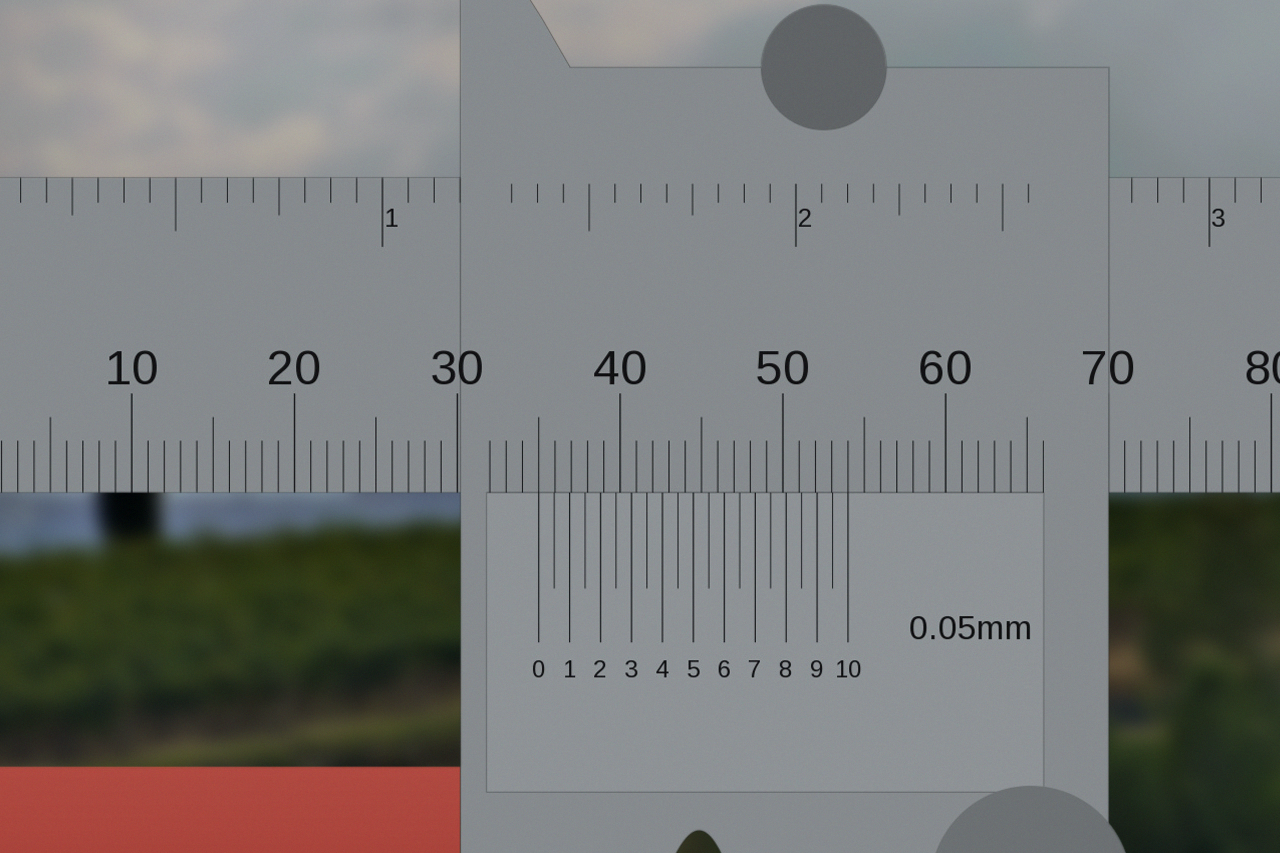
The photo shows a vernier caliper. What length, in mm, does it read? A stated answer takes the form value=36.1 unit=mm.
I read value=35.0 unit=mm
